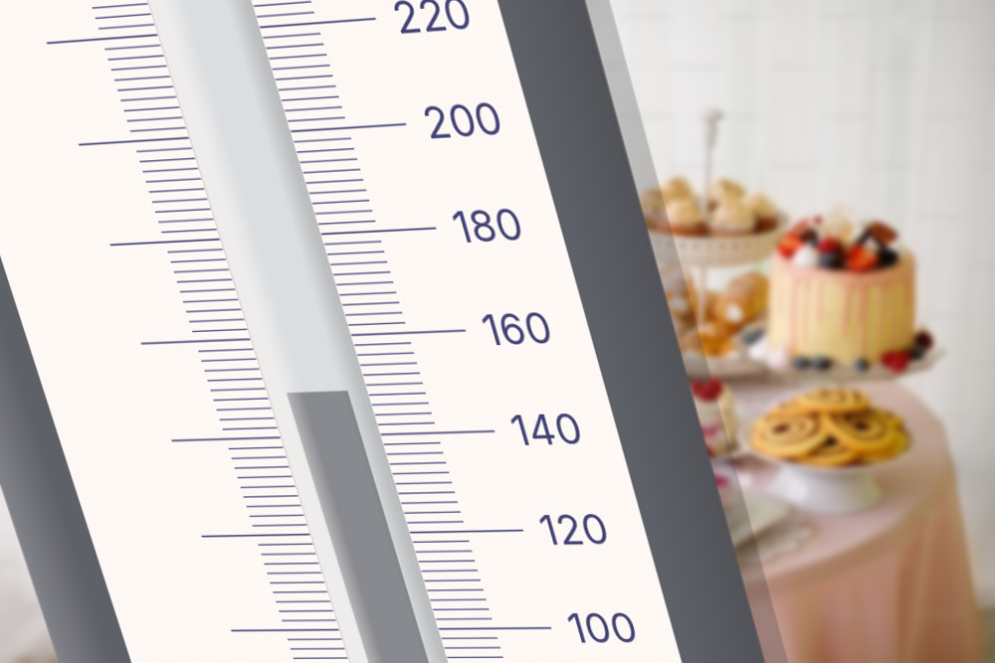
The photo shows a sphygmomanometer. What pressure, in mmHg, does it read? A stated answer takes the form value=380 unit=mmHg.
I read value=149 unit=mmHg
